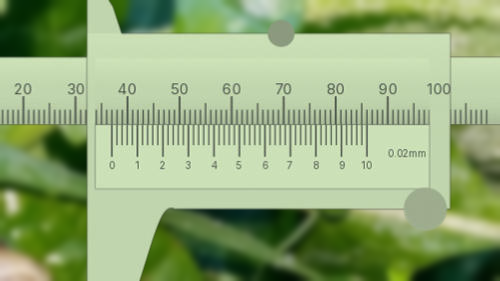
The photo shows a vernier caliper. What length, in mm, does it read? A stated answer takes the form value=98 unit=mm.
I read value=37.0 unit=mm
